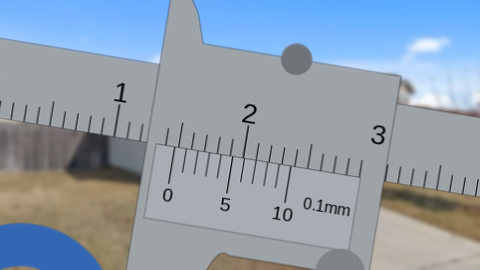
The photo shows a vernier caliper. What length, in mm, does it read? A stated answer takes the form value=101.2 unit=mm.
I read value=14.7 unit=mm
